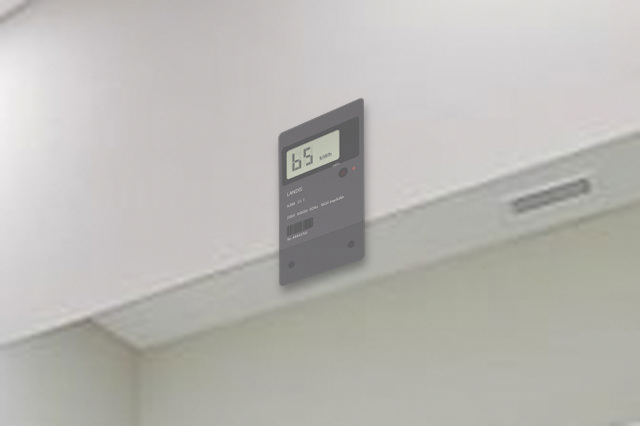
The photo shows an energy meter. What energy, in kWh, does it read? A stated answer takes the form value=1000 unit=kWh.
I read value=65 unit=kWh
